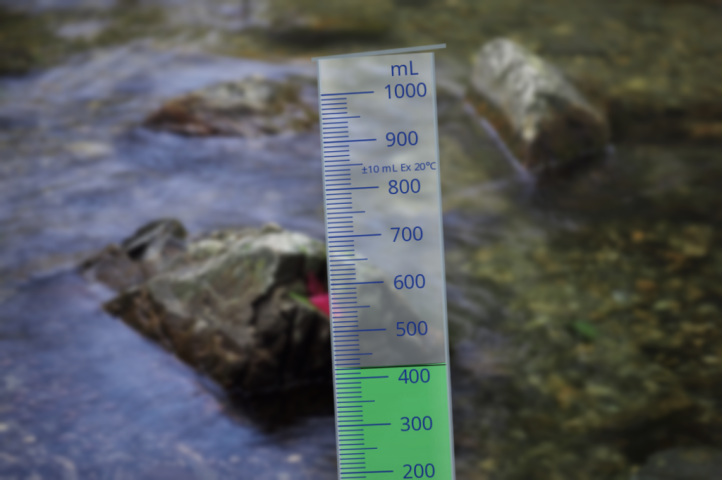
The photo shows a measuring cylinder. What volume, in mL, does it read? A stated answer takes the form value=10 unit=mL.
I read value=420 unit=mL
